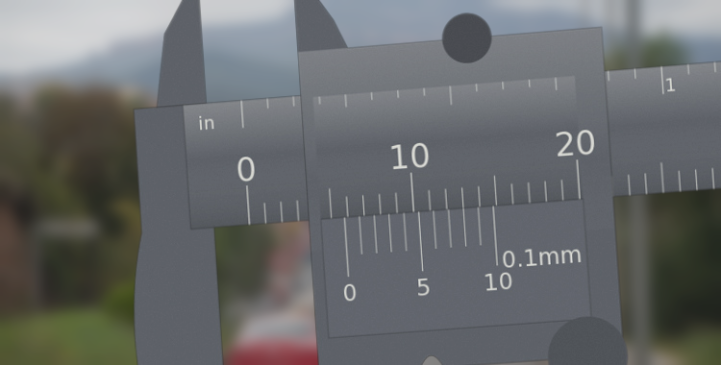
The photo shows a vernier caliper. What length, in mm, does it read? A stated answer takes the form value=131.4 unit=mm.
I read value=5.8 unit=mm
